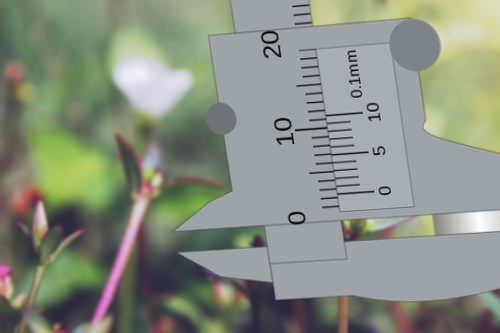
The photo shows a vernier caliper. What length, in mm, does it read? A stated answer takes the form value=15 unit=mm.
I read value=2.4 unit=mm
